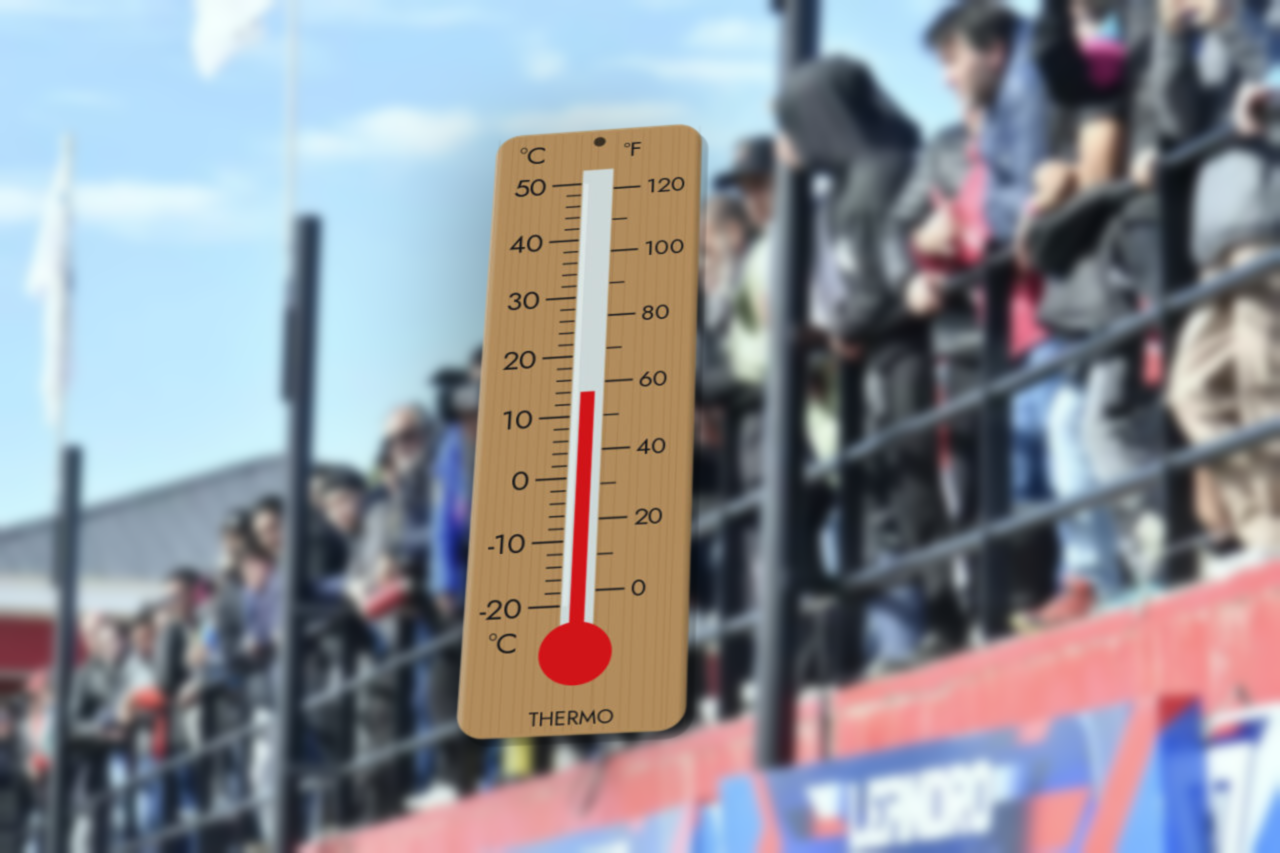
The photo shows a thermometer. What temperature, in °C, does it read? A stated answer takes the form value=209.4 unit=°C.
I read value=14 unit=°C
